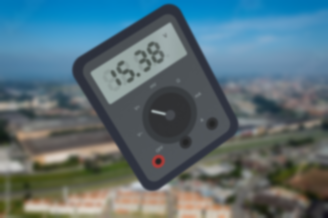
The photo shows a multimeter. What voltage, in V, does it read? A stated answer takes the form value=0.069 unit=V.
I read value=15.38 unit=V
